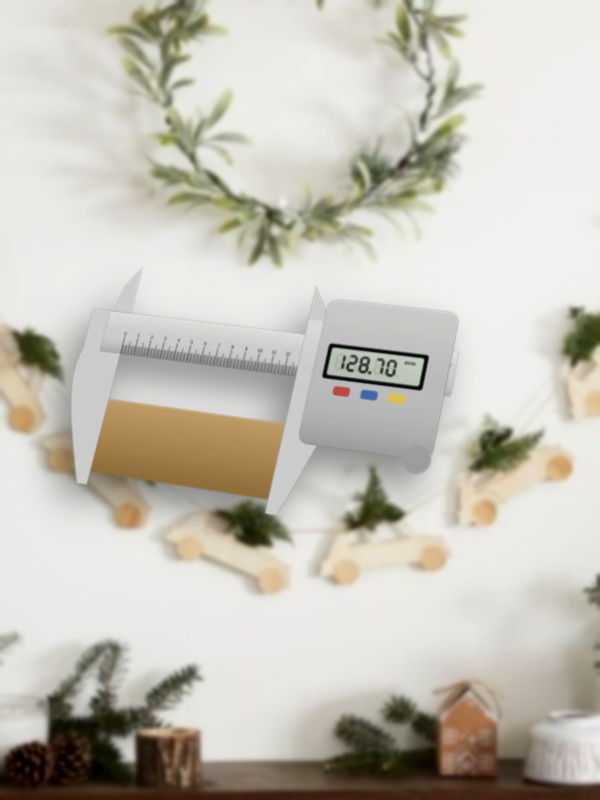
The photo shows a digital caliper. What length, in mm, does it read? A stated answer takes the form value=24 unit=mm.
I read value=128.70 unit=mm
